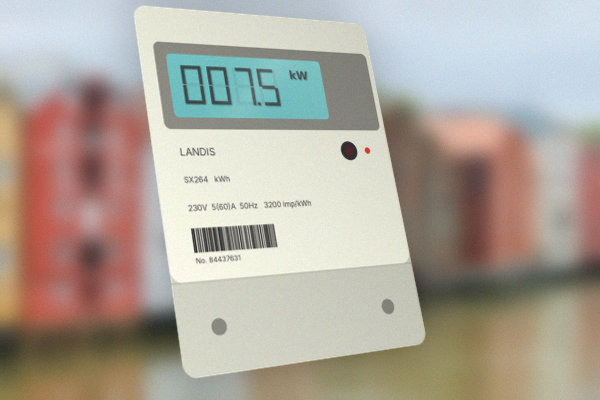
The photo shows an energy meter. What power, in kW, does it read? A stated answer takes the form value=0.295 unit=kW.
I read value=7.5 unit=kW
